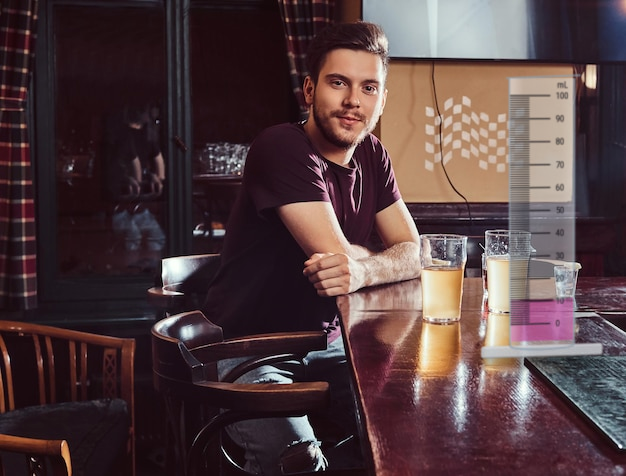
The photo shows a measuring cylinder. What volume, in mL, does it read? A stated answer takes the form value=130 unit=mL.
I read value=10 unit=mL
